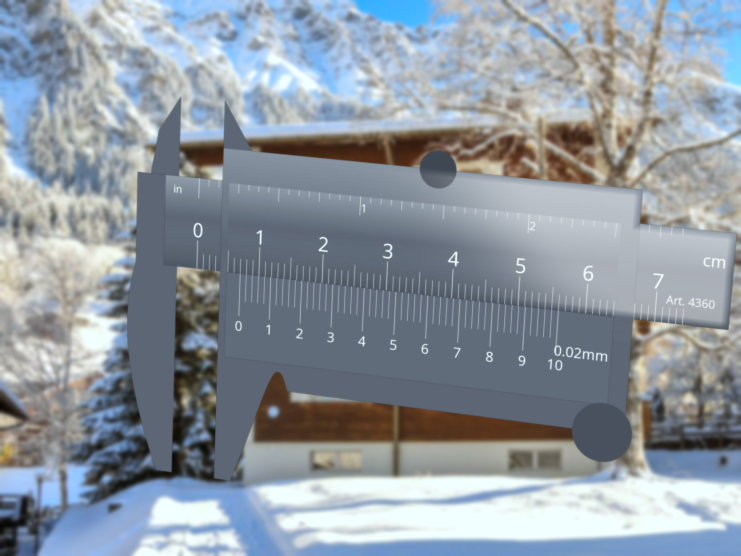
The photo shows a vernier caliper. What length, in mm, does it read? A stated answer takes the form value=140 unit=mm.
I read value=7.0 unit=mm
